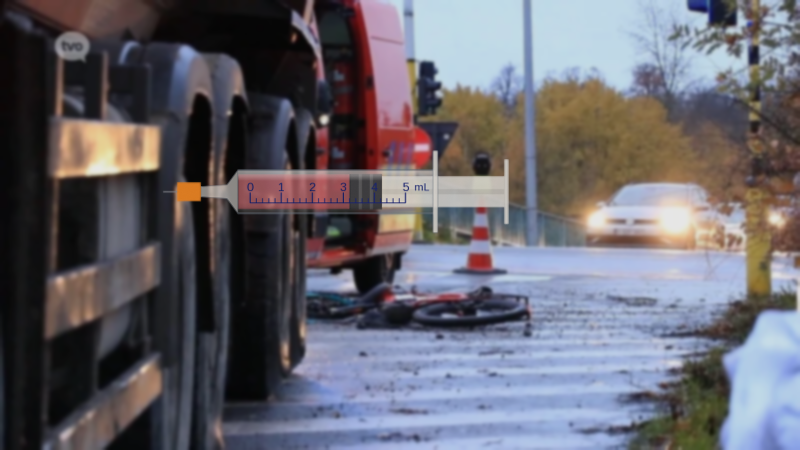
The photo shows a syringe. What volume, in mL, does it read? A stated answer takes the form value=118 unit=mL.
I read value=3.2 unit=mL
